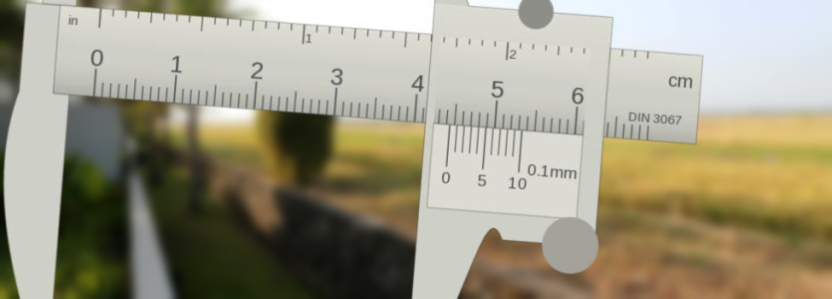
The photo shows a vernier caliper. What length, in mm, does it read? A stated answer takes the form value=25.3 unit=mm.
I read value=44.4 unit=mm
